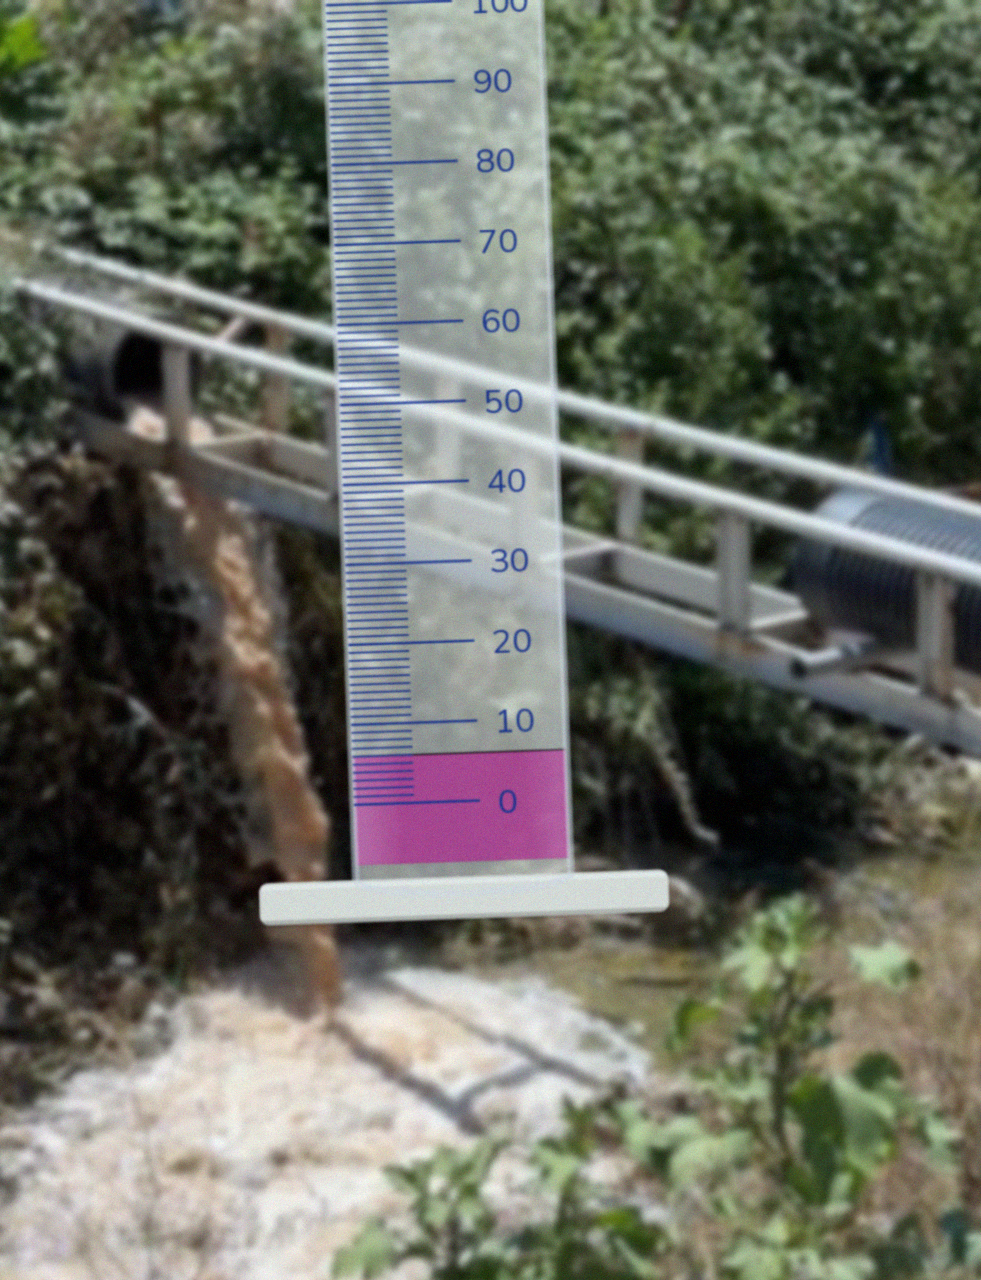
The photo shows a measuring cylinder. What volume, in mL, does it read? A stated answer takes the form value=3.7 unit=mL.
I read value=6 unit=mL
